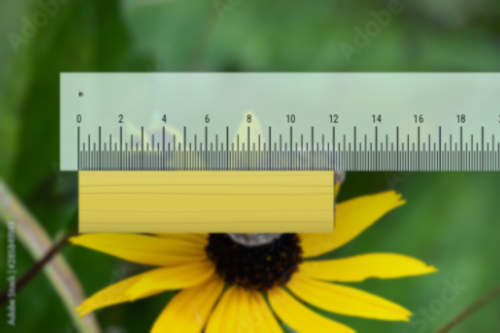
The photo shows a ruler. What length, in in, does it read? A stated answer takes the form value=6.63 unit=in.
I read value=12 unit=in
